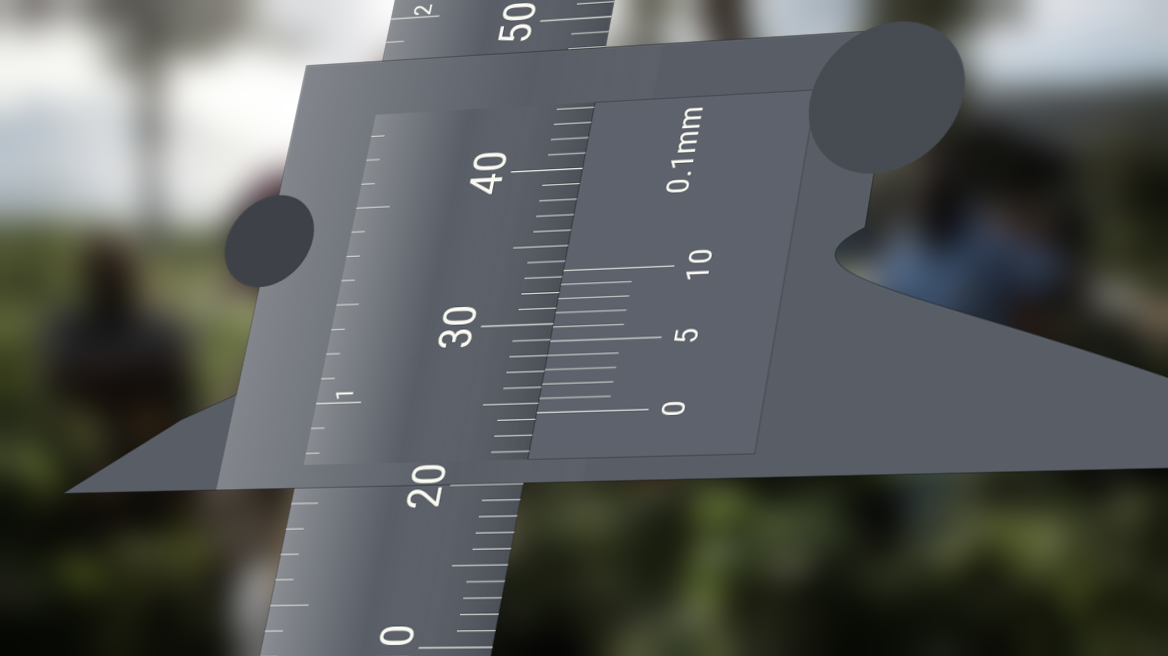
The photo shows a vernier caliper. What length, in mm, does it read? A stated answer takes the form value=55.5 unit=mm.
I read value=24.4 unit=mm
